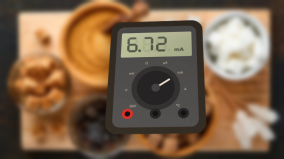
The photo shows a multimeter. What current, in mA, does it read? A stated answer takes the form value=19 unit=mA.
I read value=6.72 unit=mA
